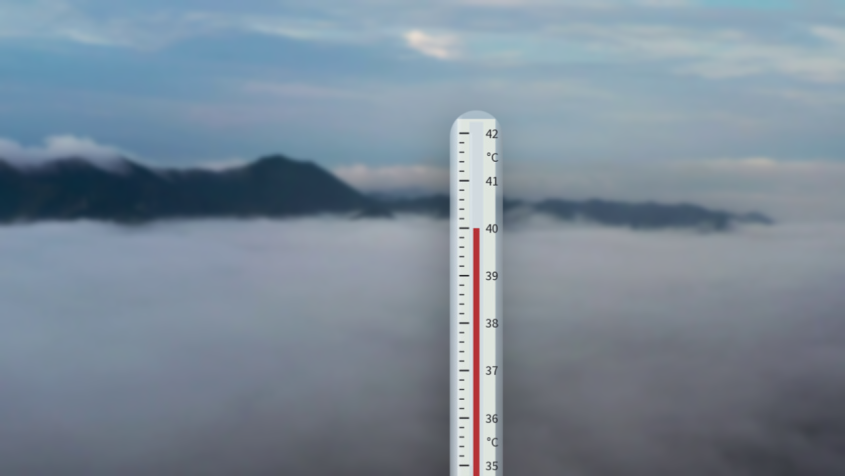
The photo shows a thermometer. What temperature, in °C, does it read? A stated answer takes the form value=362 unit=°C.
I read value=40 unit=°C
